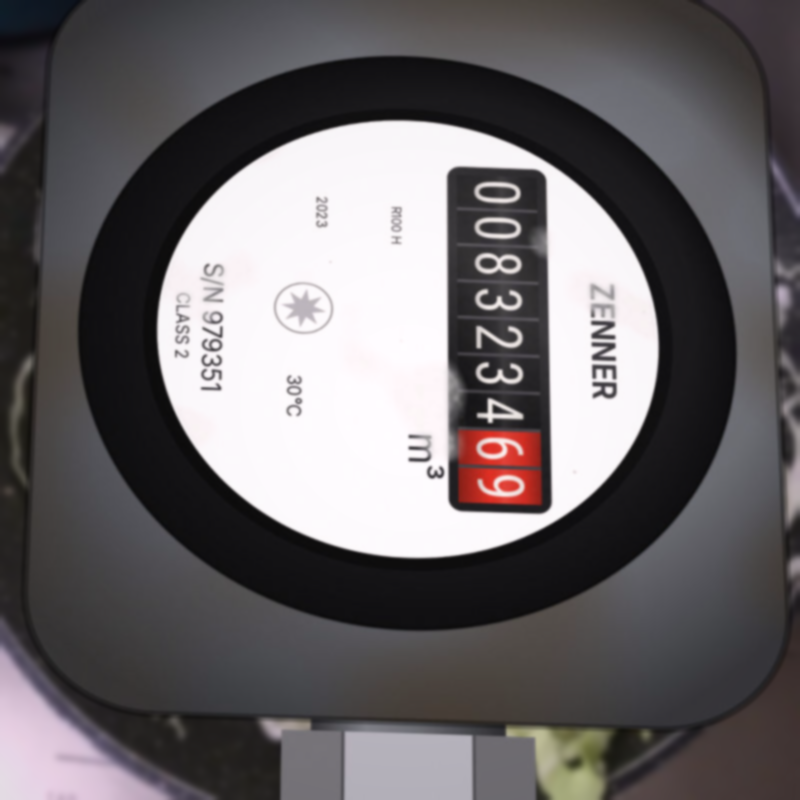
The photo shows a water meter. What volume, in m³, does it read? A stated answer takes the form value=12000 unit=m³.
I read value=83234.69 unit=m³
